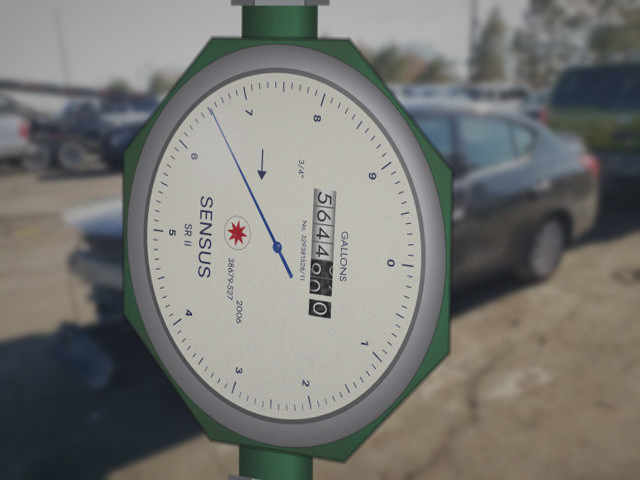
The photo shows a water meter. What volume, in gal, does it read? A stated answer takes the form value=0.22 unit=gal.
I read value=5644896.5 unit=gal
